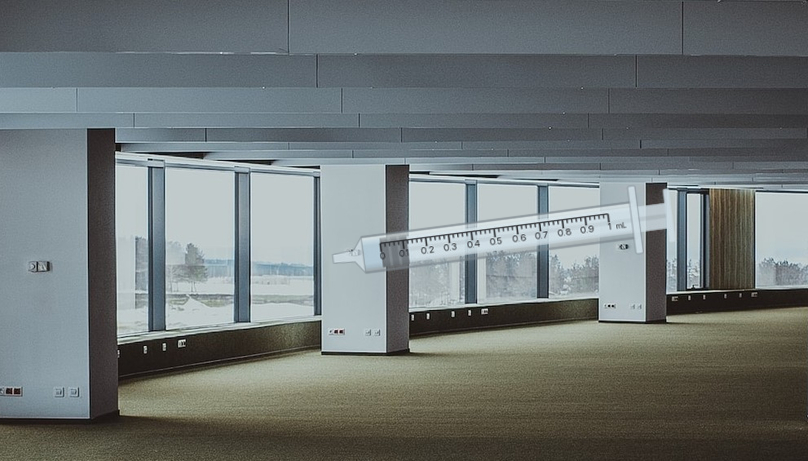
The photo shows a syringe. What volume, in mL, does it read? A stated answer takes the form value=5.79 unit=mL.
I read value=0 unit=mL
